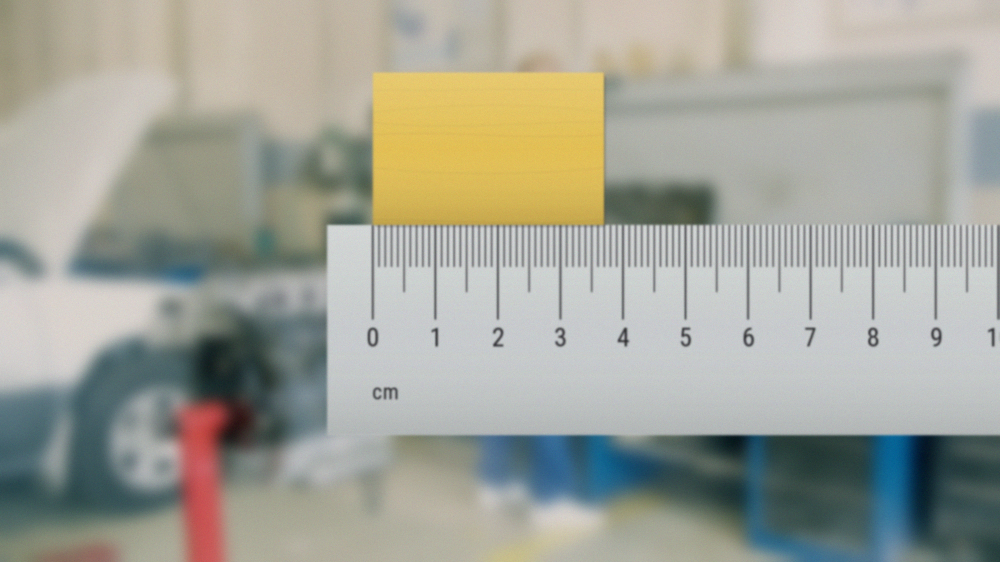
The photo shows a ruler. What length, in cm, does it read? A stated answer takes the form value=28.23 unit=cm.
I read value=3.7 unit=cm
